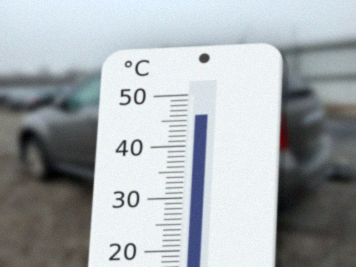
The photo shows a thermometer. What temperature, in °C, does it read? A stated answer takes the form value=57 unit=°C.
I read value=46 unit=°C
